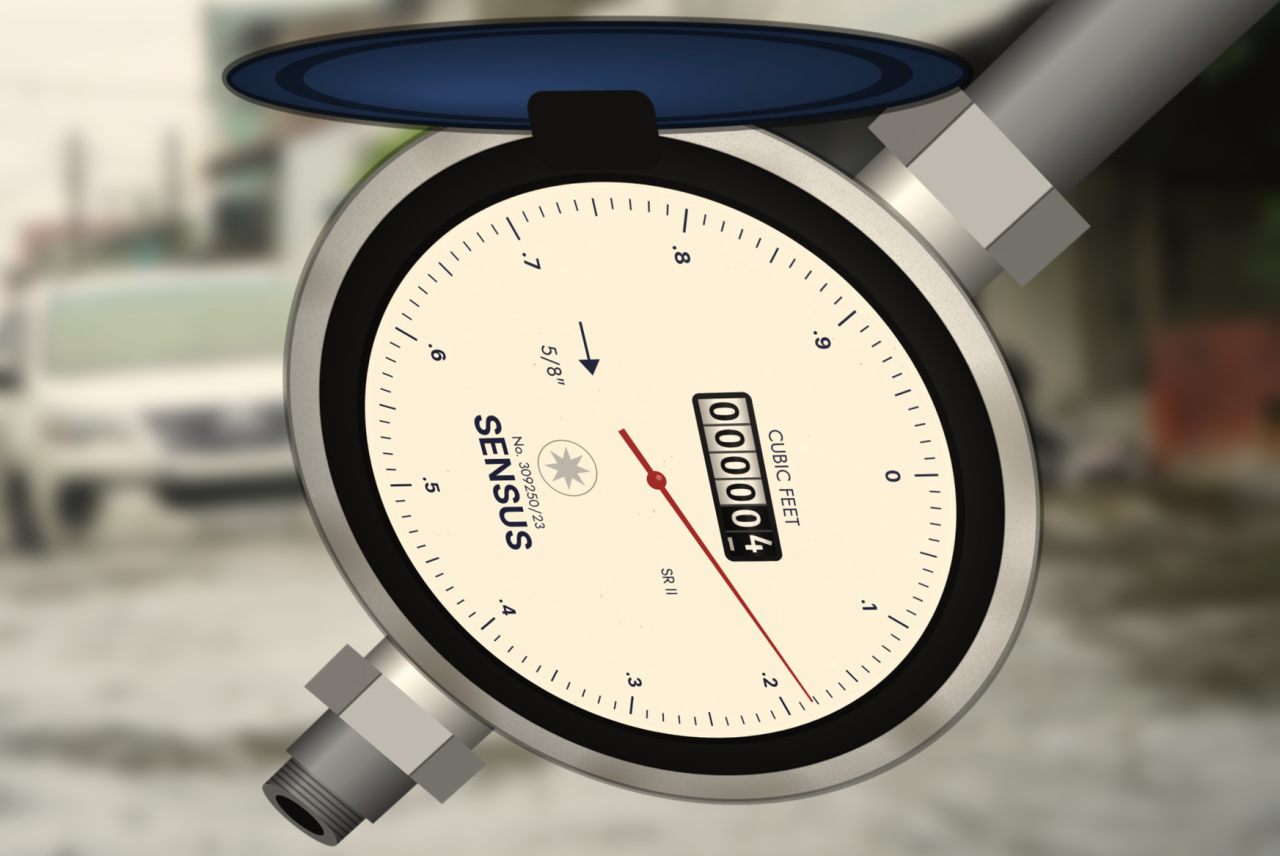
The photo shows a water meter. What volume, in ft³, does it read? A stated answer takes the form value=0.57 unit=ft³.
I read value=4.18 unit=ft³
